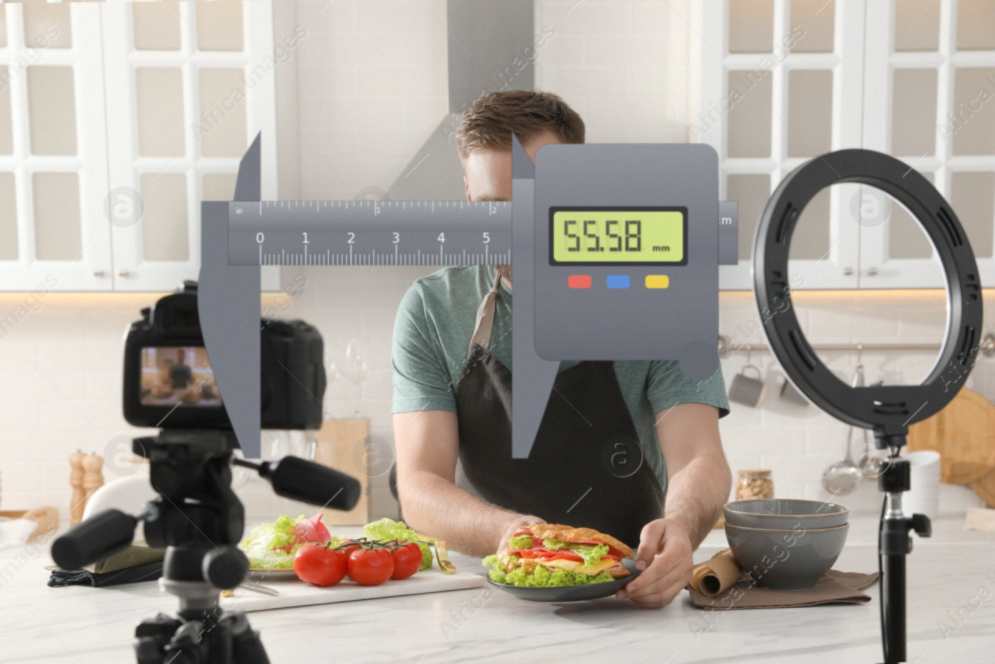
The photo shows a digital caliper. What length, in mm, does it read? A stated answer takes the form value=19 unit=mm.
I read value=55.58 unit=mm
